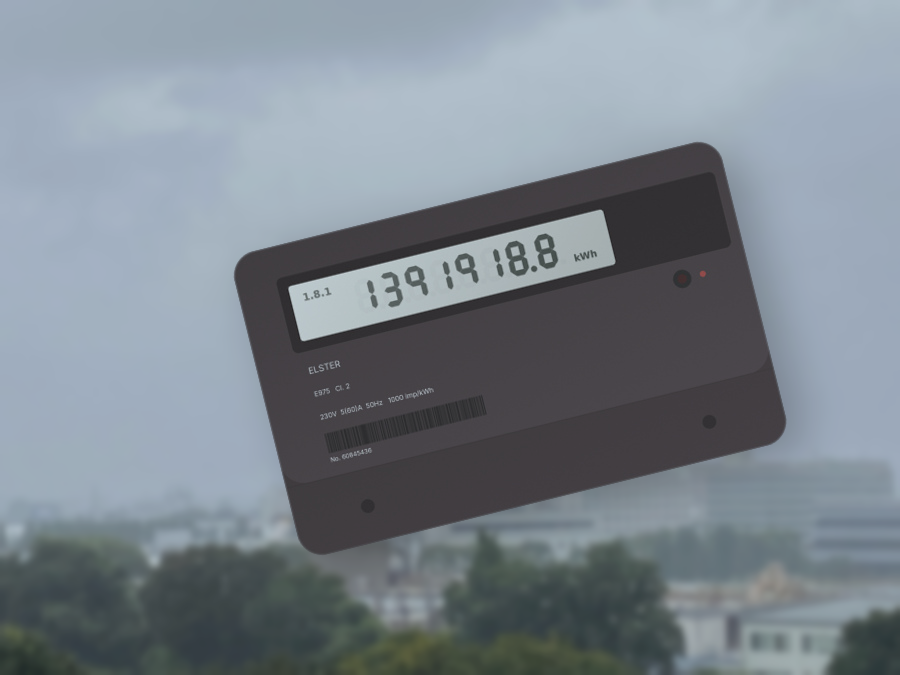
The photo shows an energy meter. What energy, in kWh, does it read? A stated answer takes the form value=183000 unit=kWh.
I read value=1391918.8 unit=kWh
